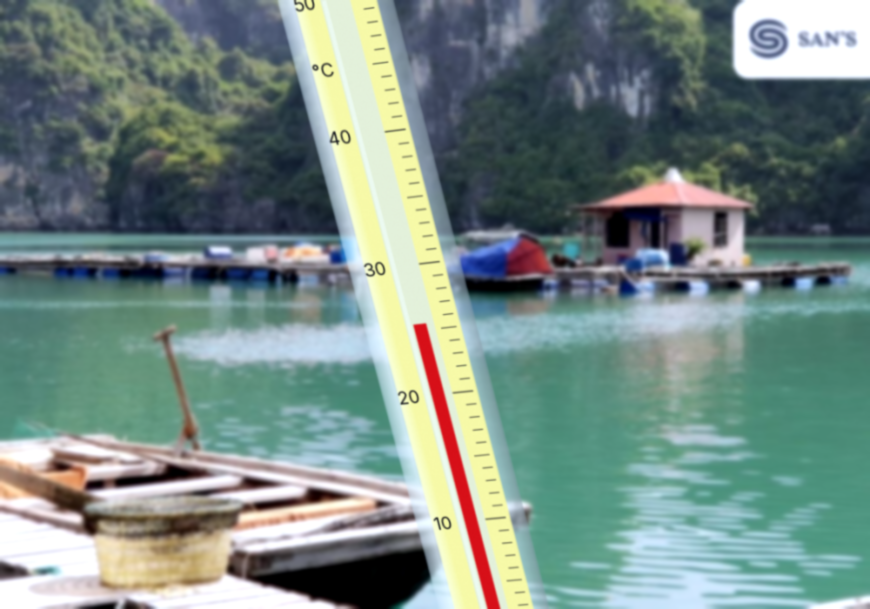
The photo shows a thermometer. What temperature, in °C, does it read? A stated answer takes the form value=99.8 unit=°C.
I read value=25.5 unit=°C
